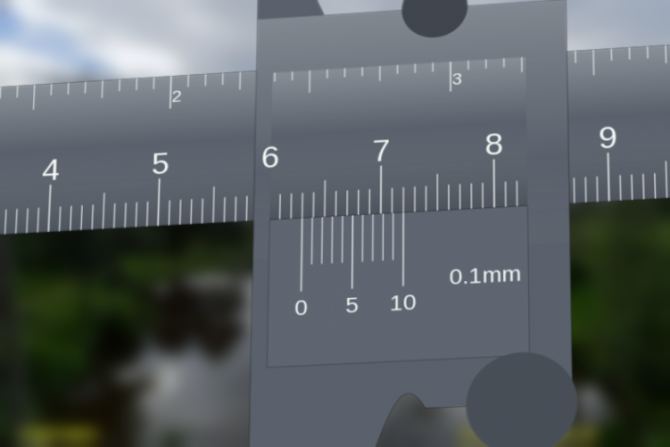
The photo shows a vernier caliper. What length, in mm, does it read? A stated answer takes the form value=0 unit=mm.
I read value=63.0 unit=mm
